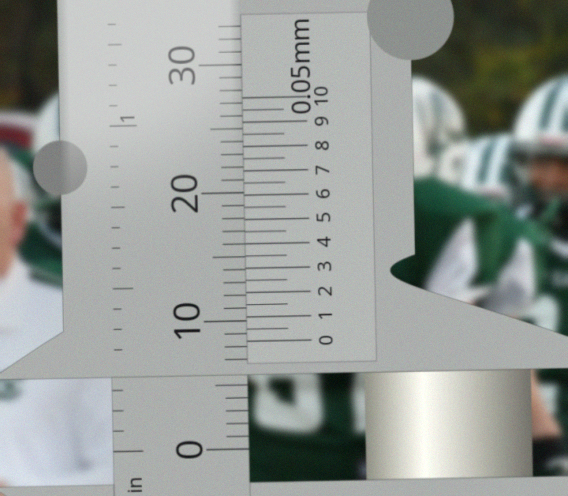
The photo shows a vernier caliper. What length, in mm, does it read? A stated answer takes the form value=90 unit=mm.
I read value=8.4 unit=mm
